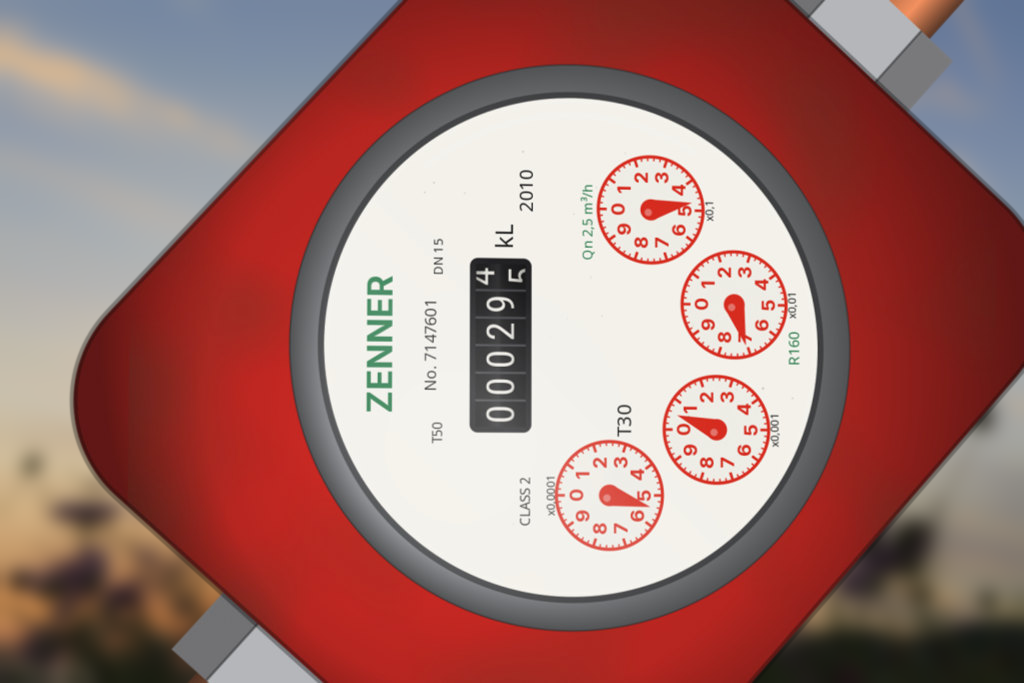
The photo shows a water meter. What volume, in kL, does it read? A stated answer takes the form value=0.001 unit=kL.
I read value=294.4705 unit=kL
